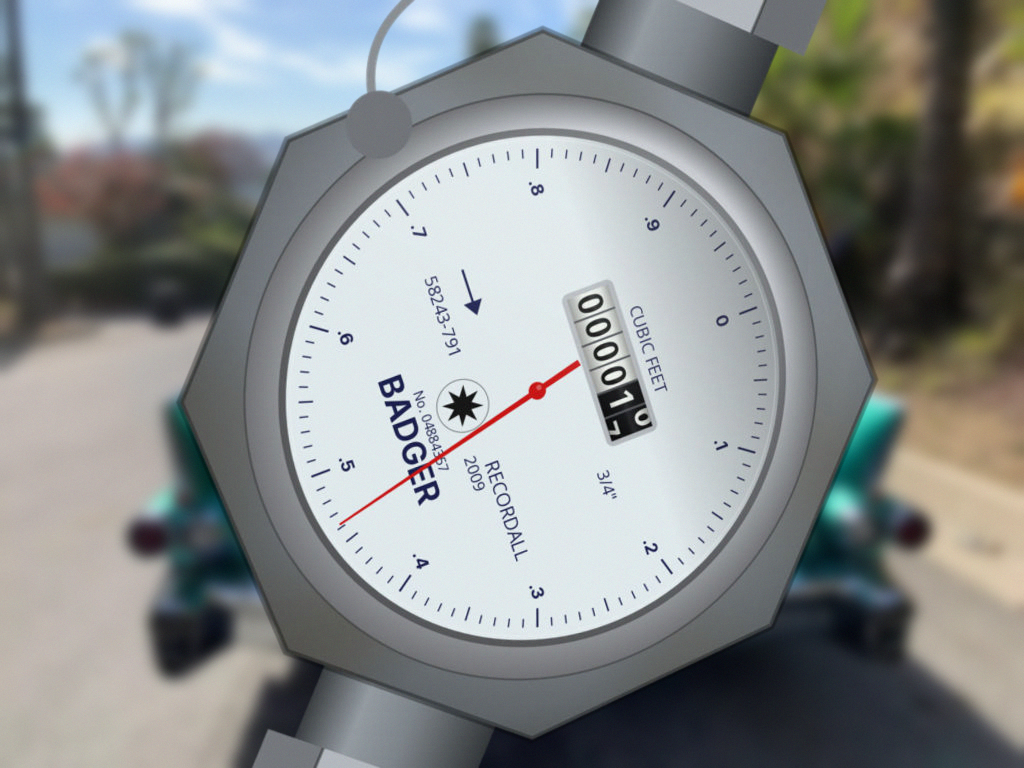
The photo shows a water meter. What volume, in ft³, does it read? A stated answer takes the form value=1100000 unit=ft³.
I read value=16.46 unit=ft³
